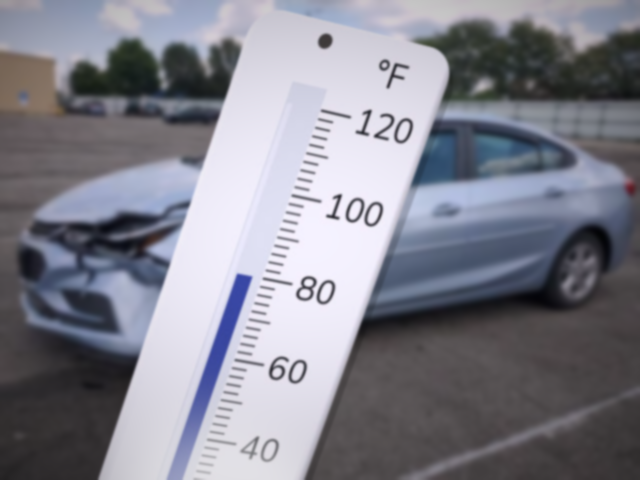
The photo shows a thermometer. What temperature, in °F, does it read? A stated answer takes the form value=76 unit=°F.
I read value=80 unit=°F
